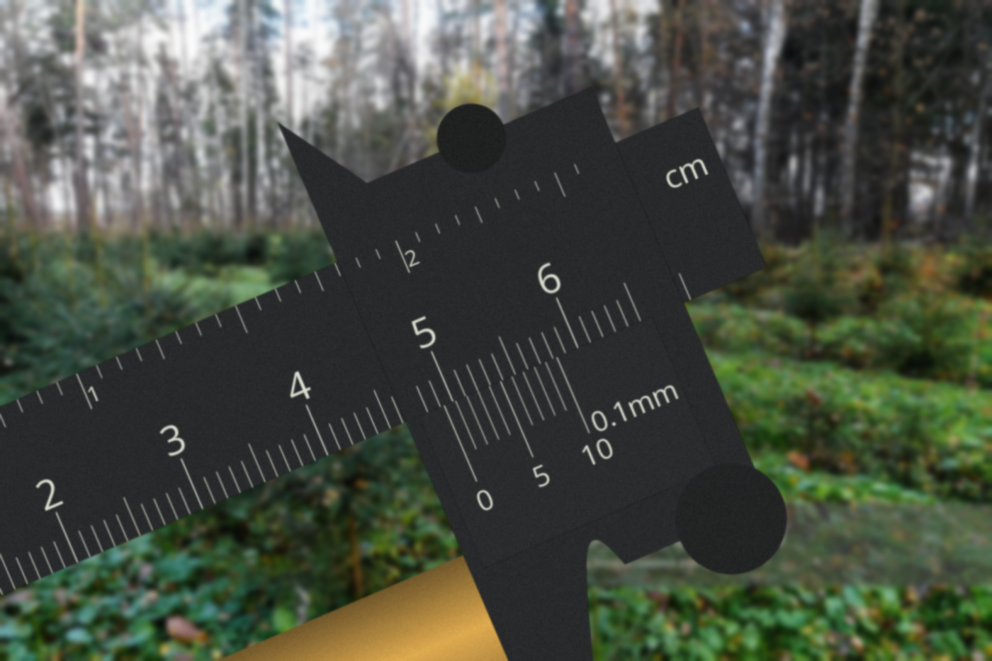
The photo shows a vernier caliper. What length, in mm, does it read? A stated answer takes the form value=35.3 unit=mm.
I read value=49.3 unit=mm
